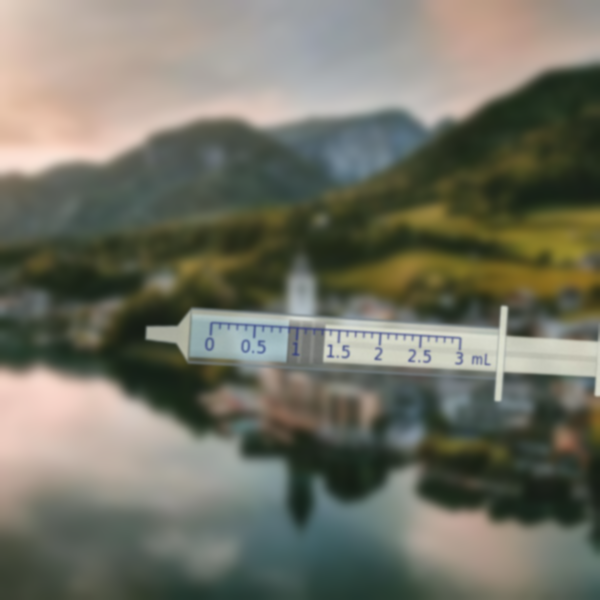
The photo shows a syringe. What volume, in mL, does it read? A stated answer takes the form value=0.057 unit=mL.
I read value=0.9 unit=mL
